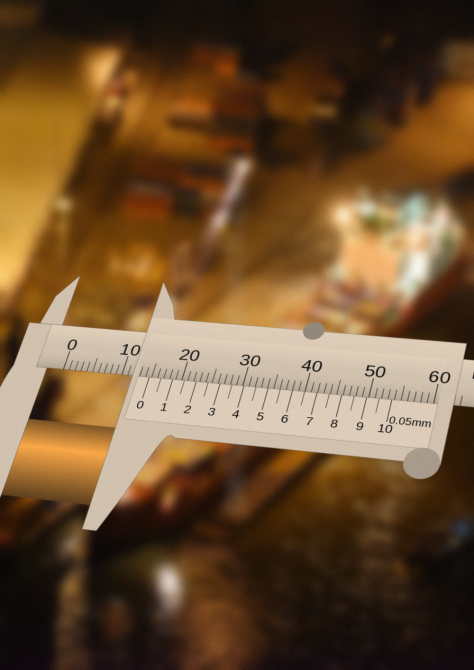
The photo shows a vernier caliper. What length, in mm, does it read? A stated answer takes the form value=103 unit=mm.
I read value=14.6 unit=mm
